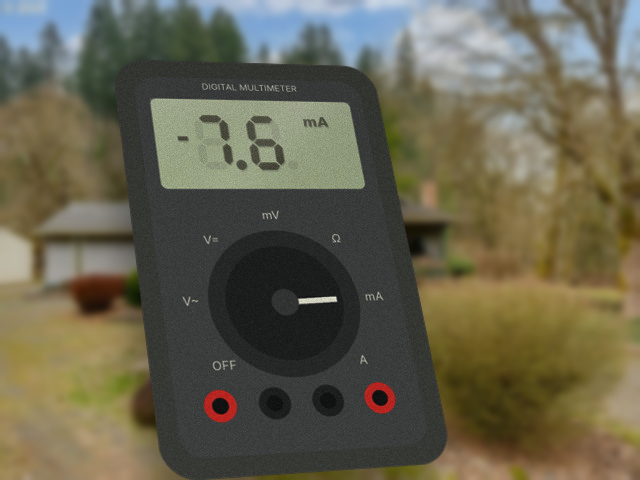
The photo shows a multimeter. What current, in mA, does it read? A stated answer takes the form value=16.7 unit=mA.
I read value=-7.6 unit=mA
